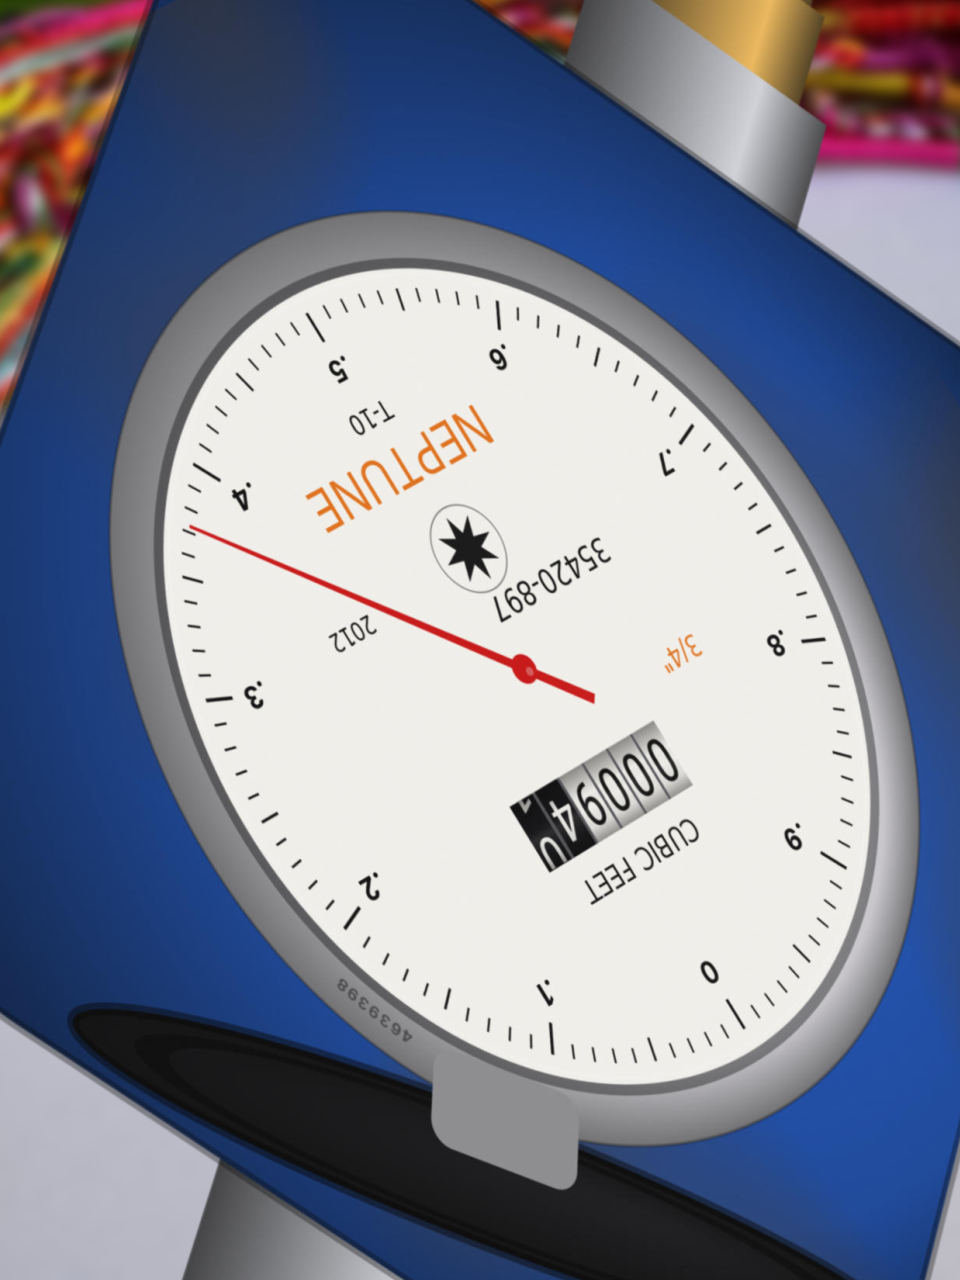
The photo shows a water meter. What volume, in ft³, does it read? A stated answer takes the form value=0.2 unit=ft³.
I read value=940.37 unit=ft³
